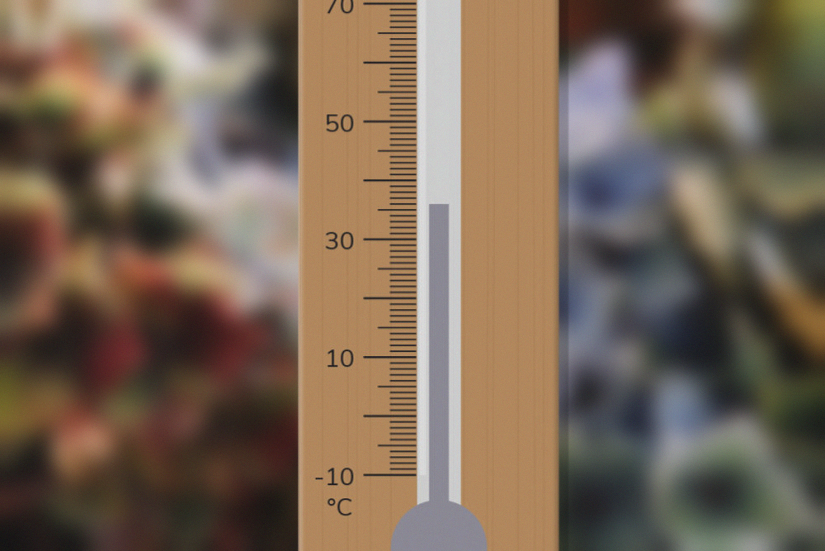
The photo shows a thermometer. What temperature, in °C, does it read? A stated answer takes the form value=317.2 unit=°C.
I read value=36 unit=°C
